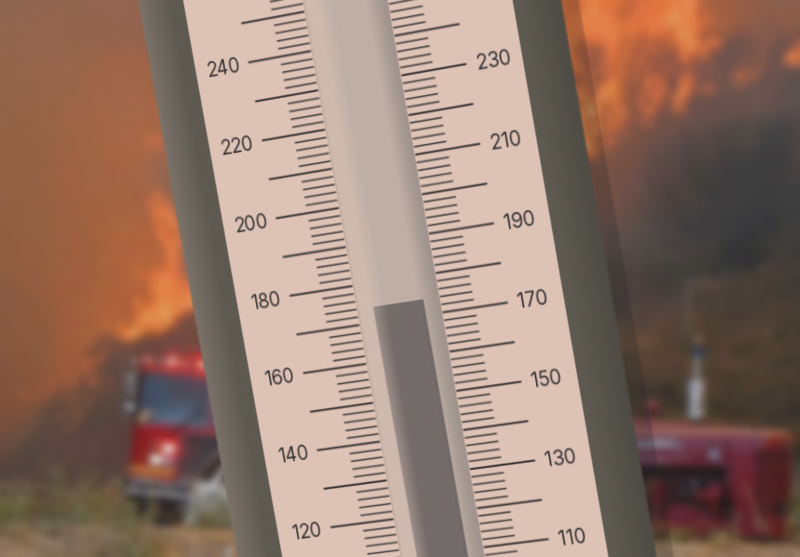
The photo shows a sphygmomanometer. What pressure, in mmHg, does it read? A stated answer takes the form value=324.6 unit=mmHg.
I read value=174 unit=mmHg
